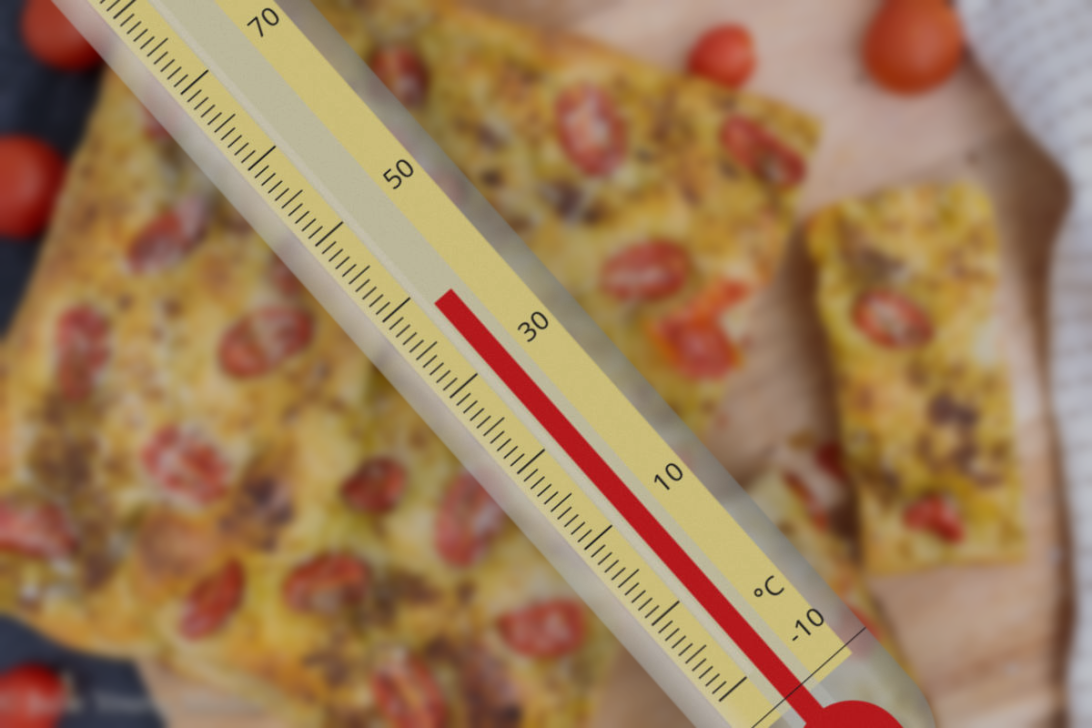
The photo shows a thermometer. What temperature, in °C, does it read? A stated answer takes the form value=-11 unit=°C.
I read value=38 unit=°C
